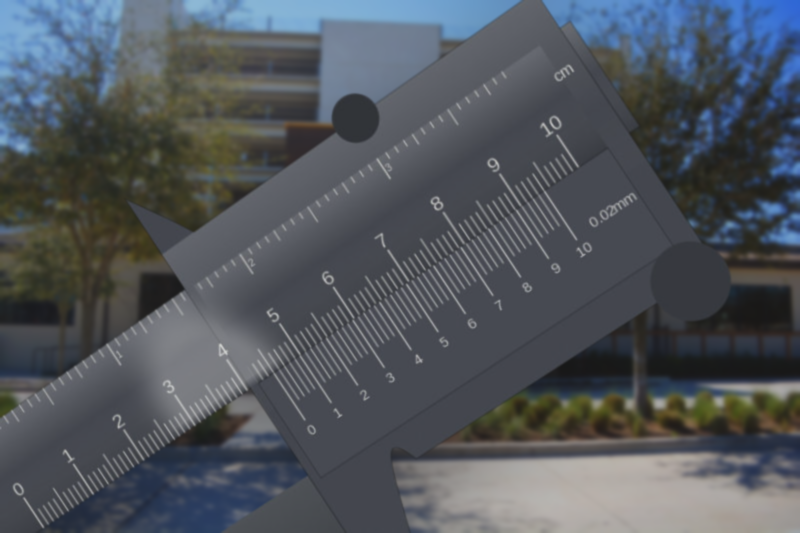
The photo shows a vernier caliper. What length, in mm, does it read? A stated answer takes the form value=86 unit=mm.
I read value=45.0 unit=mm
